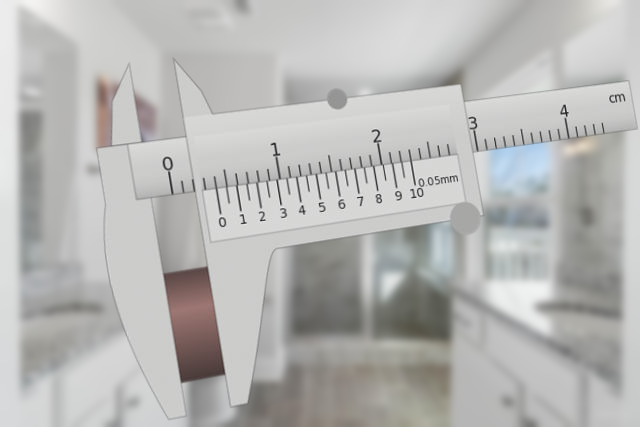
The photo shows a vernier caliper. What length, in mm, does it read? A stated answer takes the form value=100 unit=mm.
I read value=4.0 unit=mm
